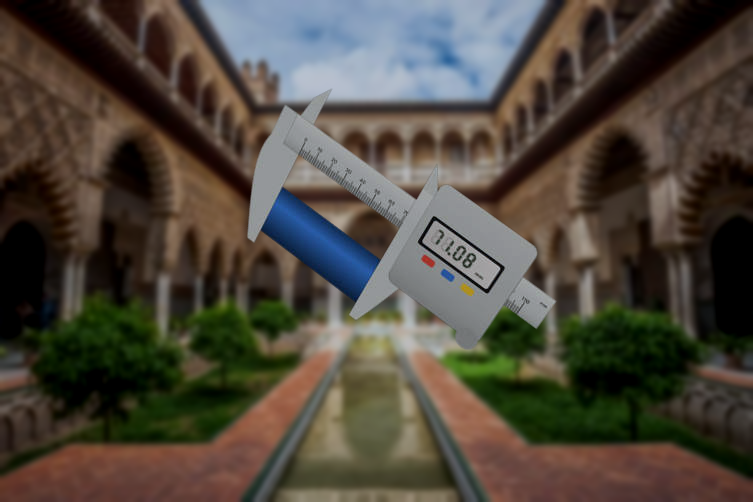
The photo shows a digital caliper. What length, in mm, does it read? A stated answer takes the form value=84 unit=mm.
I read value=71.08 unit=mm
